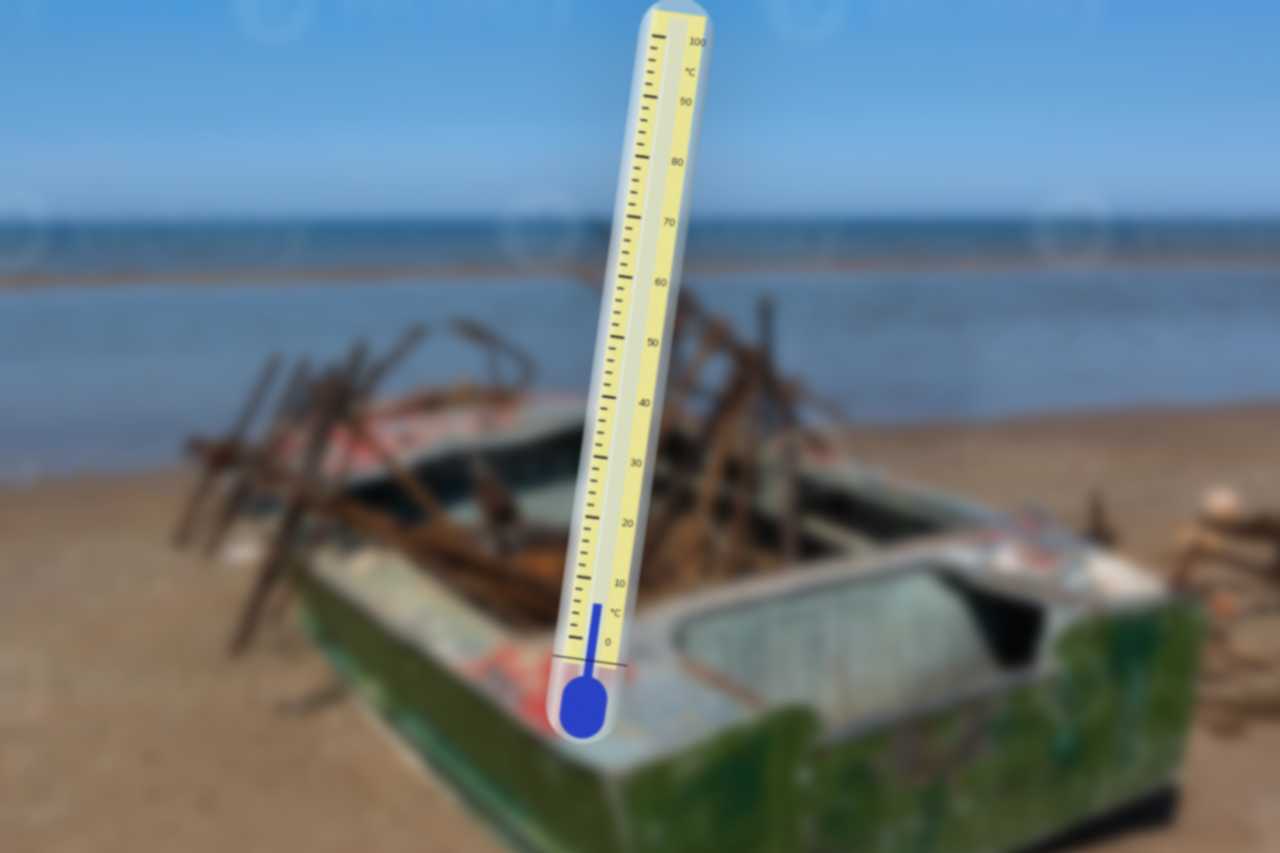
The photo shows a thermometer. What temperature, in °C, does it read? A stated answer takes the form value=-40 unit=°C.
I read value=6 unit=°C
